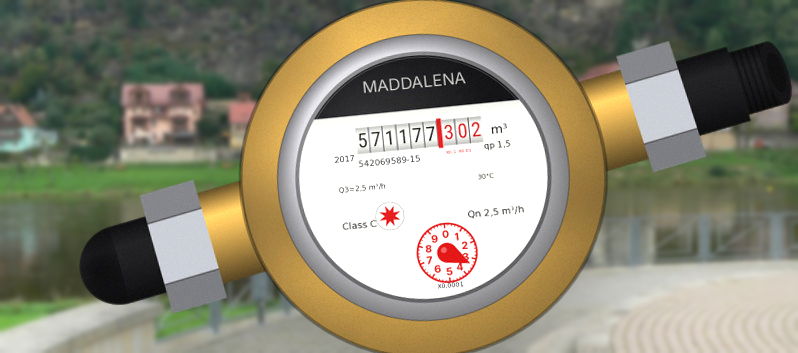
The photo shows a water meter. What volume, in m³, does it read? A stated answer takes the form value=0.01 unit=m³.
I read value=571177.3023 unit=m³
